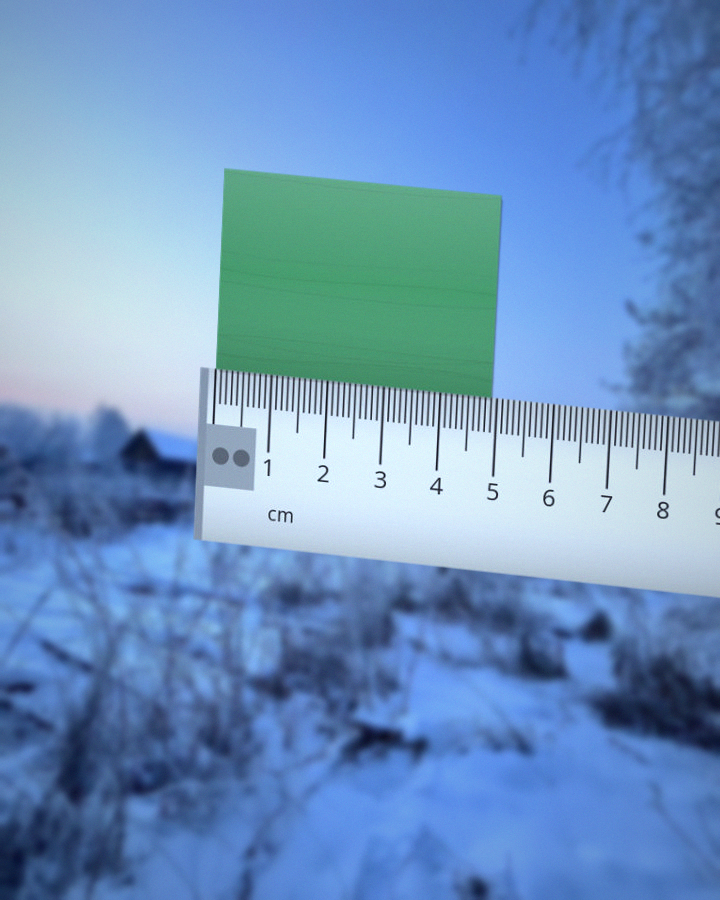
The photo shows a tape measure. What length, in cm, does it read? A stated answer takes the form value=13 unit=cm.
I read value=4.9 unit=cm
